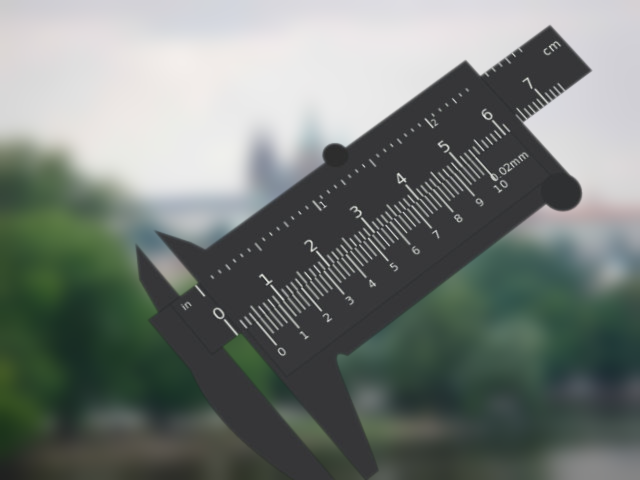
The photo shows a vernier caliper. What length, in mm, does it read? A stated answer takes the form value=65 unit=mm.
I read value=4.0 unit=mm
